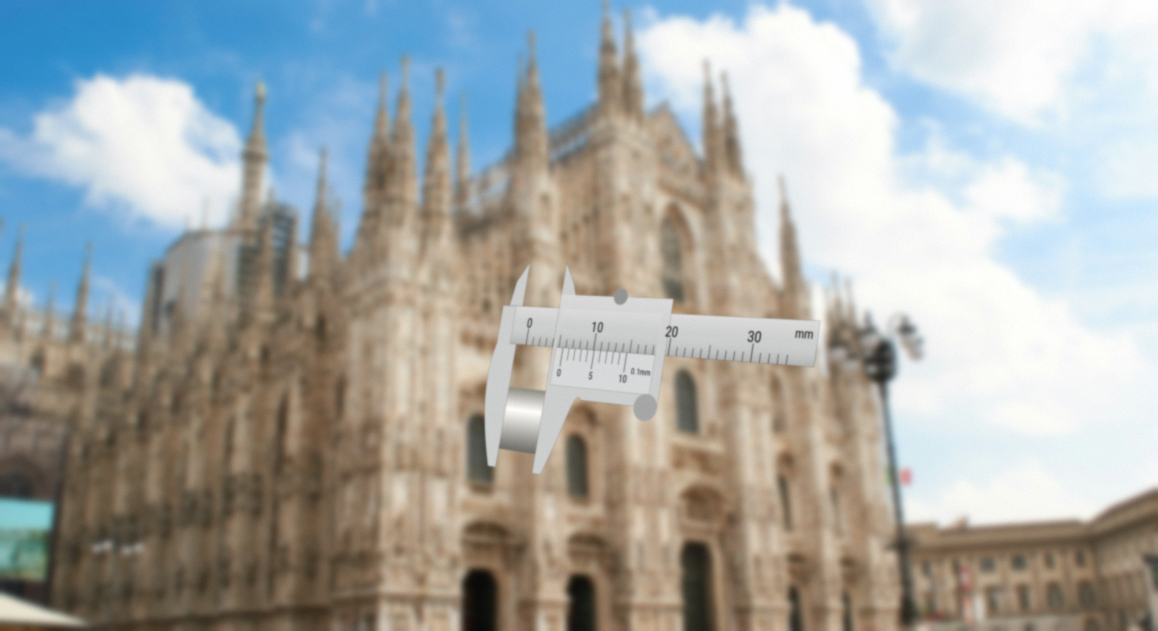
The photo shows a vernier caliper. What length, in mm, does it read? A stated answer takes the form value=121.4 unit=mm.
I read value=5.6 unit=mm
